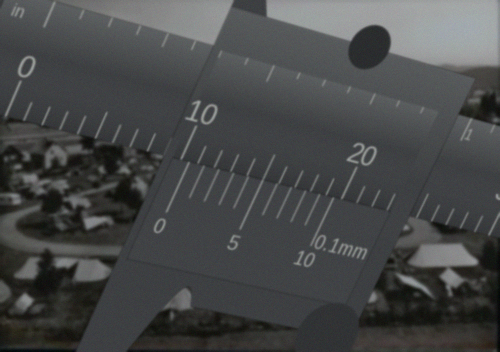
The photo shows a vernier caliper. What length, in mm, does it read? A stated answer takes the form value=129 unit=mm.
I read value=10.5 unit=mm
